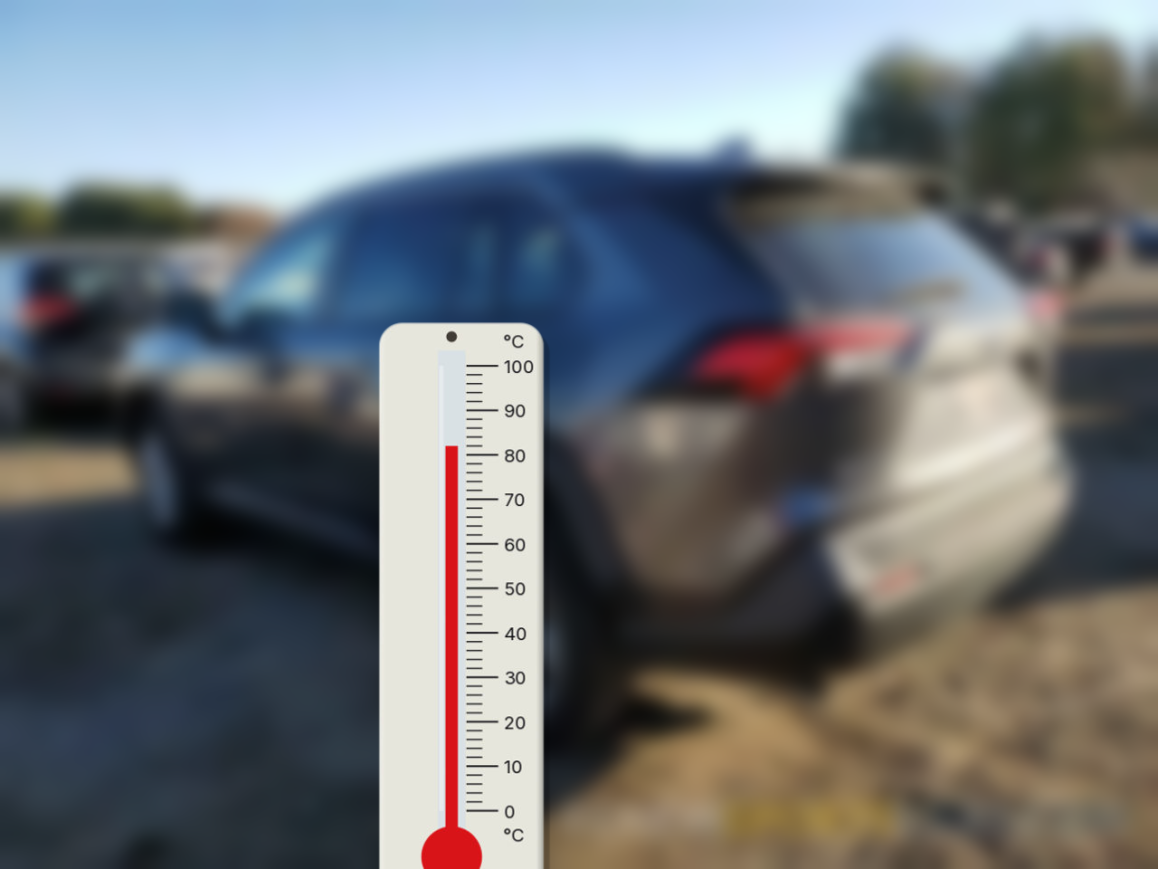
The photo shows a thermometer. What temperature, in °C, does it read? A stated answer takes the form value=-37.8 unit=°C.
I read value=82 unit=°C
